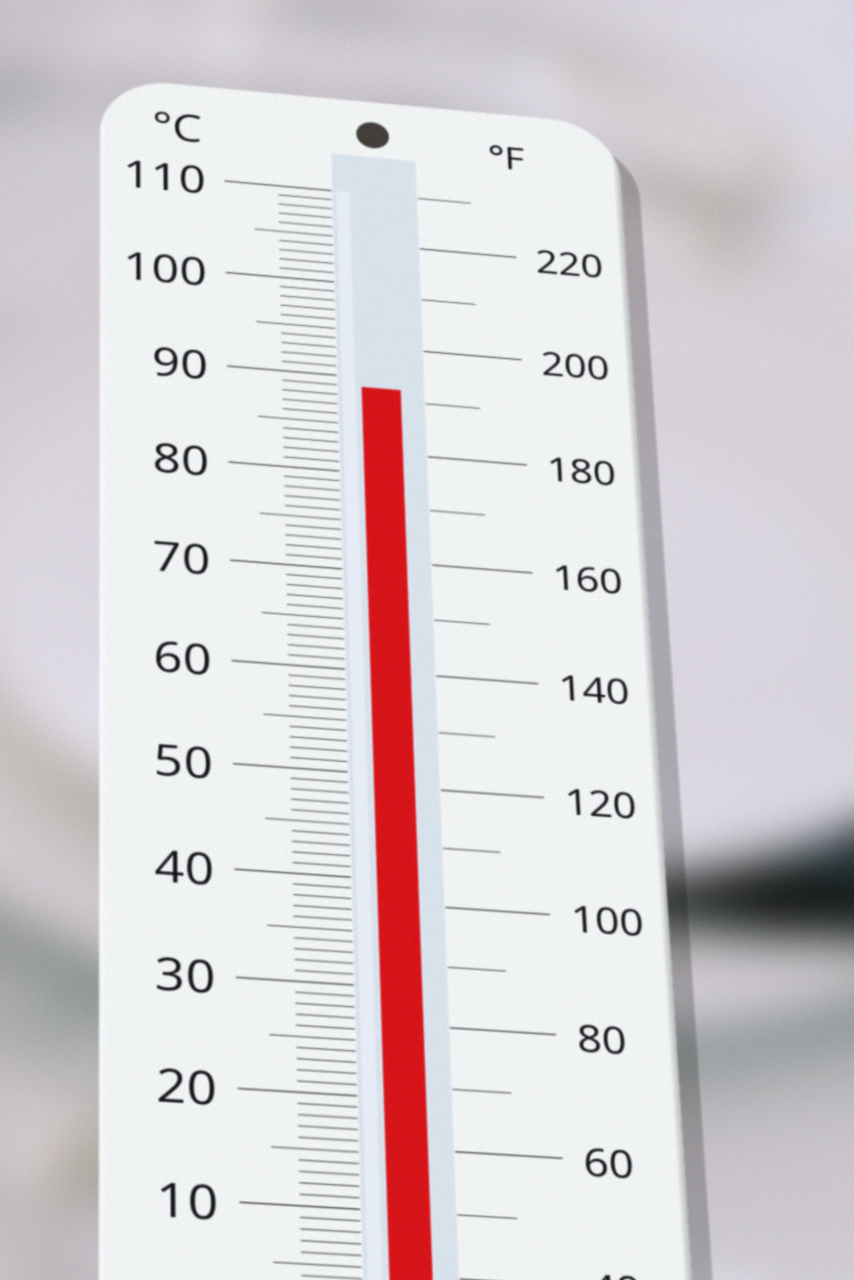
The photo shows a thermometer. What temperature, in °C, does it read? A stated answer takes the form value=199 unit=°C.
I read value=89 unit=°C
